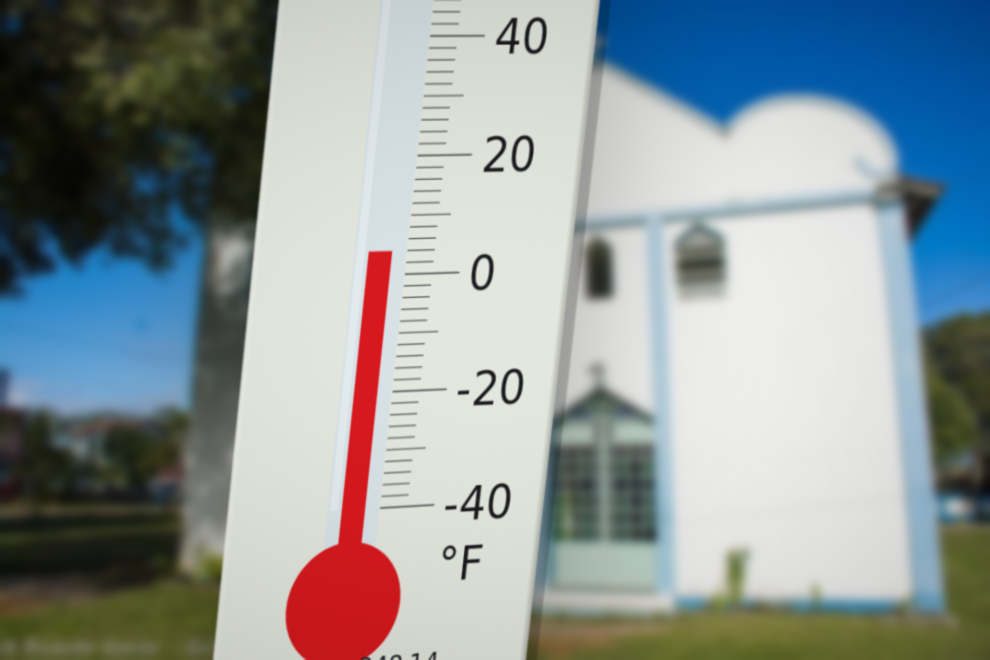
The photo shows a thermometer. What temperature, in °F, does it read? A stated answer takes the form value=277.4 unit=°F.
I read value=4 unit=°F
